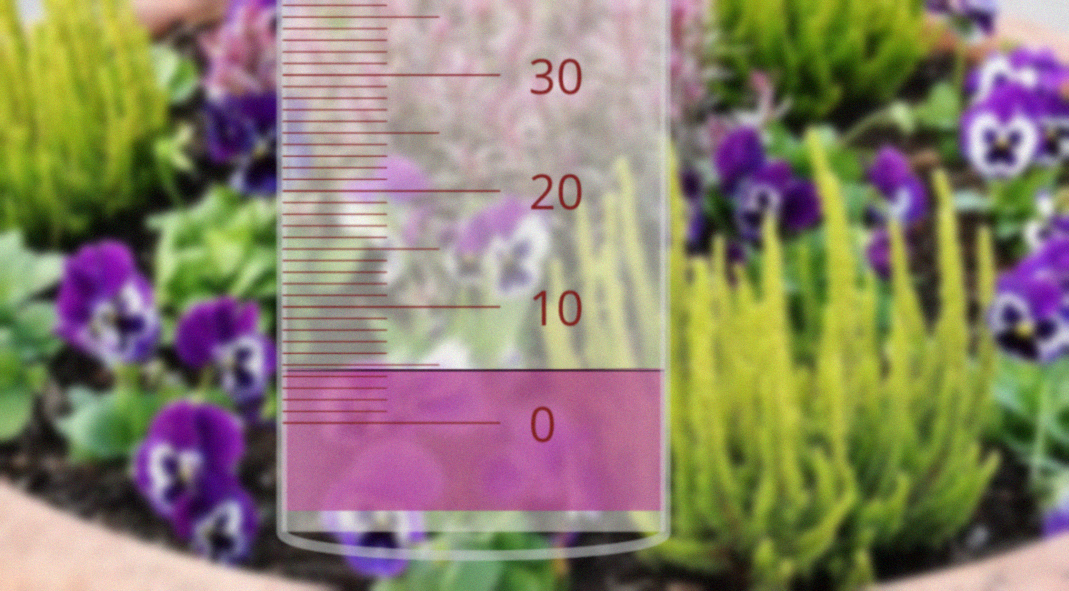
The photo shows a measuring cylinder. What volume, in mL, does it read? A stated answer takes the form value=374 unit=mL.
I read value=4.5 unit=mL
